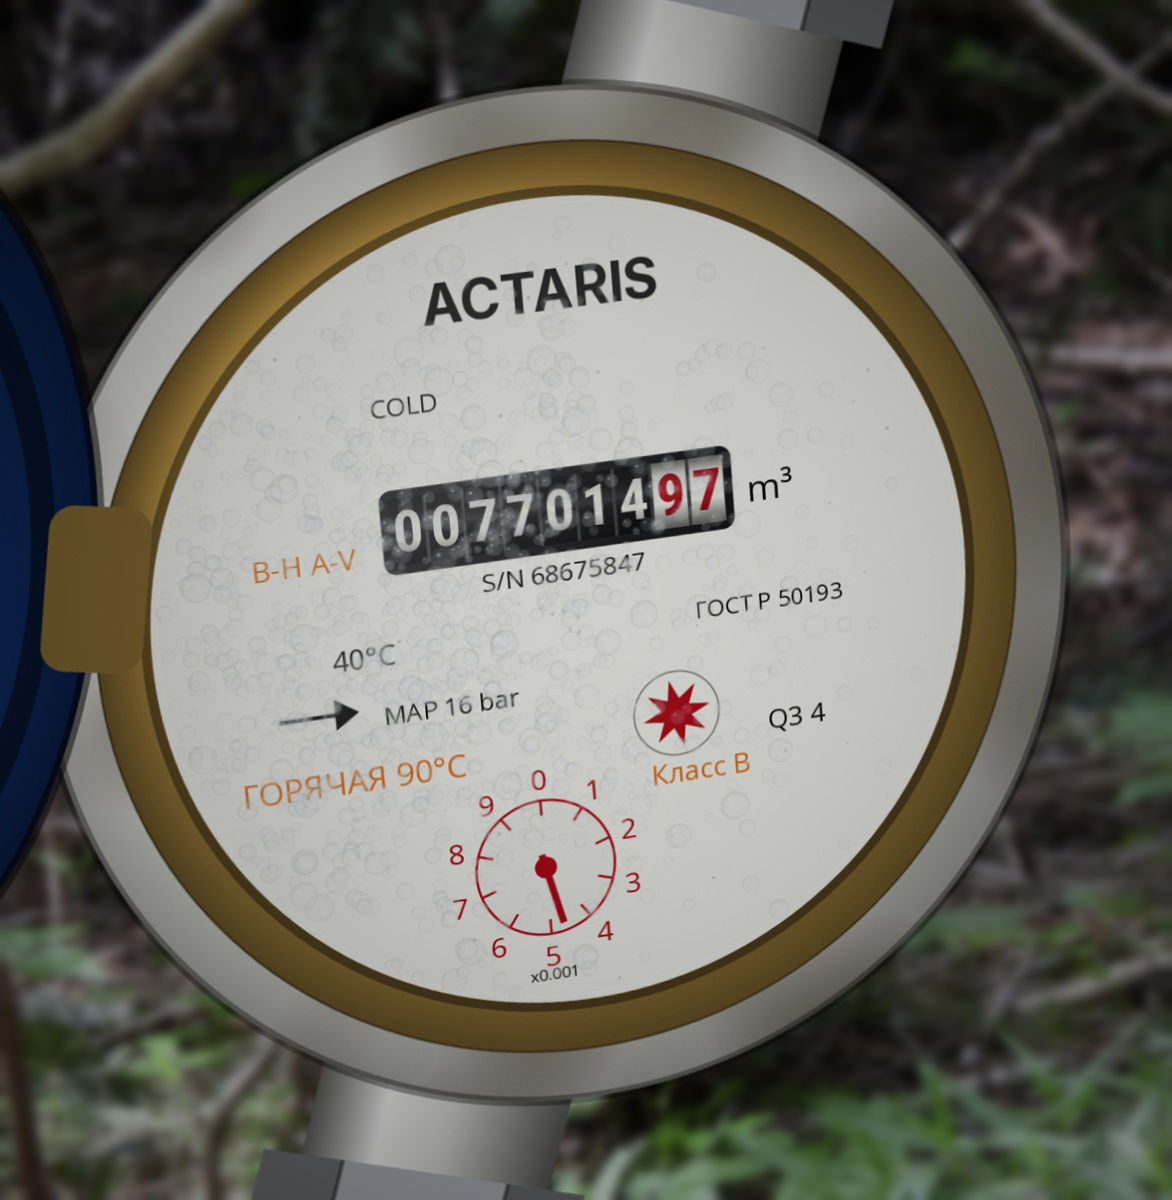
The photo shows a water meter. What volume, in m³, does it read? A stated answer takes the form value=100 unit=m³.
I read value=77014.974 unit=m³
